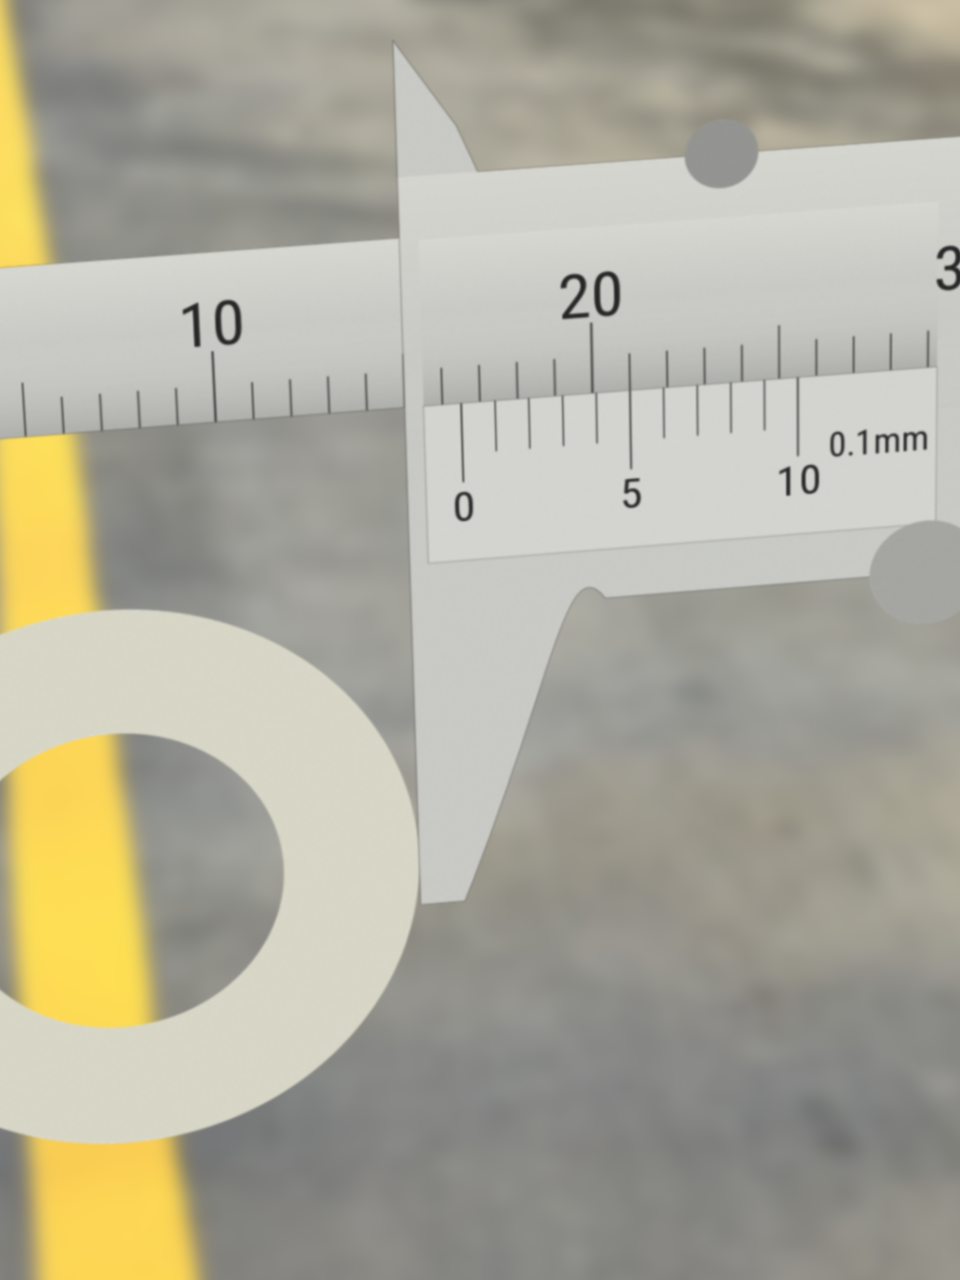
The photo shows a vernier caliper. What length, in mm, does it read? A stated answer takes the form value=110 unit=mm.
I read value=16.5 unit=mm
